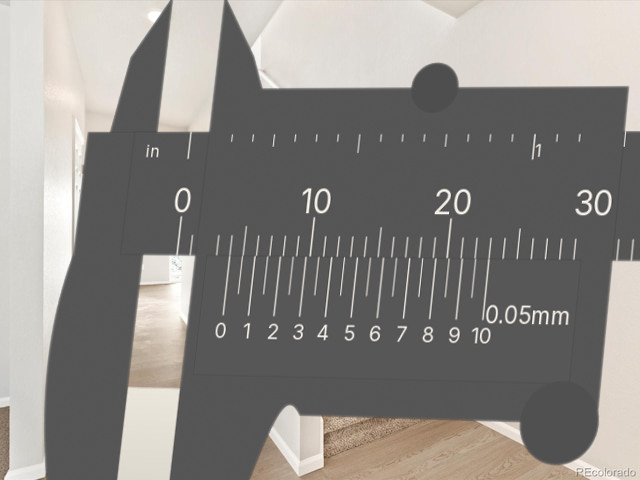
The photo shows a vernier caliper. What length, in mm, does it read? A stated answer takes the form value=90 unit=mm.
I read value=4.0 unit=mm
